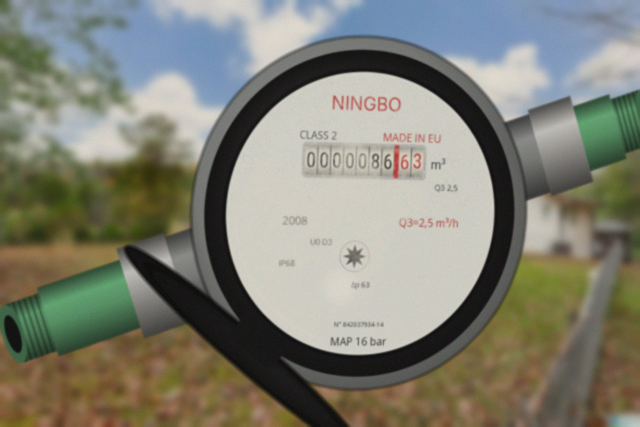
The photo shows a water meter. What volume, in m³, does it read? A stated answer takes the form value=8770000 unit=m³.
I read value=86.63 unit=m³
